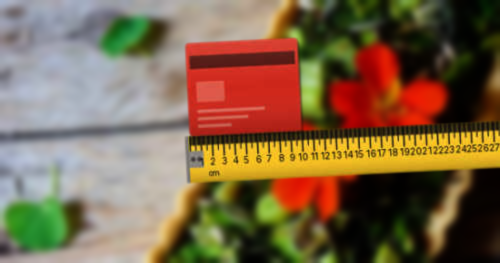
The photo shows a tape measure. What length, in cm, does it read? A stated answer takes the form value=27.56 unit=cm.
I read value=10 unit=cm
